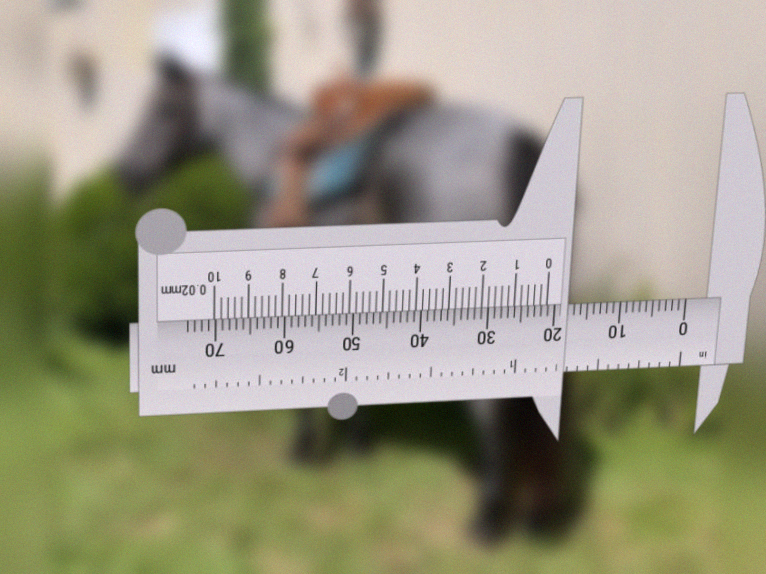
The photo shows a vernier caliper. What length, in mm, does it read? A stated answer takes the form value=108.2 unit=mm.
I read value=21.2 unit=mm
